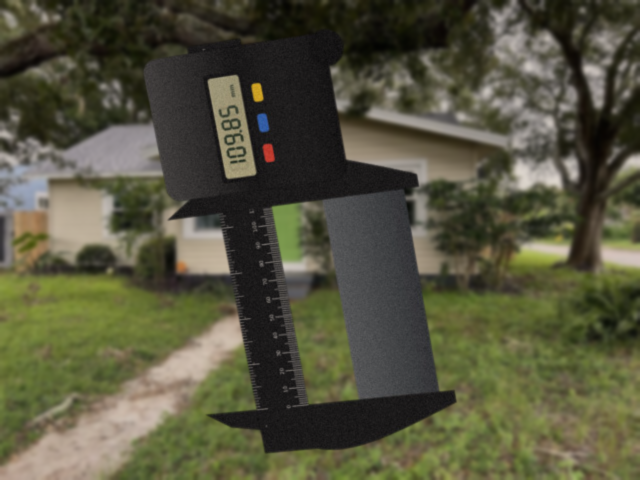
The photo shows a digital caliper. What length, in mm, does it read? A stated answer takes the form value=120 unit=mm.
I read value=109.85 unit=mm
